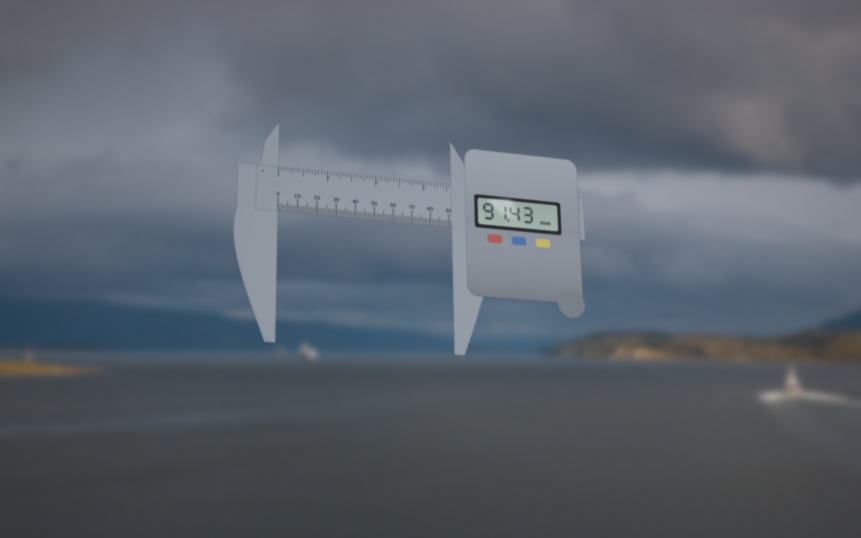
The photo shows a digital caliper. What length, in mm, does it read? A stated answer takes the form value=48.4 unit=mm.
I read value=91.43 unit=mm
